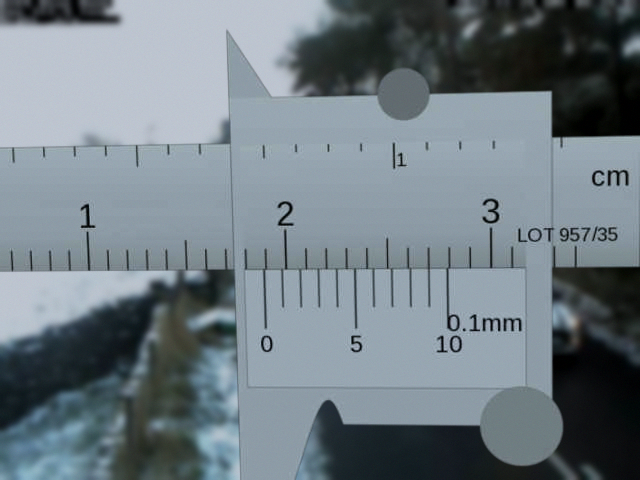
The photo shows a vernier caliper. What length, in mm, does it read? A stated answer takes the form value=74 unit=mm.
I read value=18.9 unit=mm
